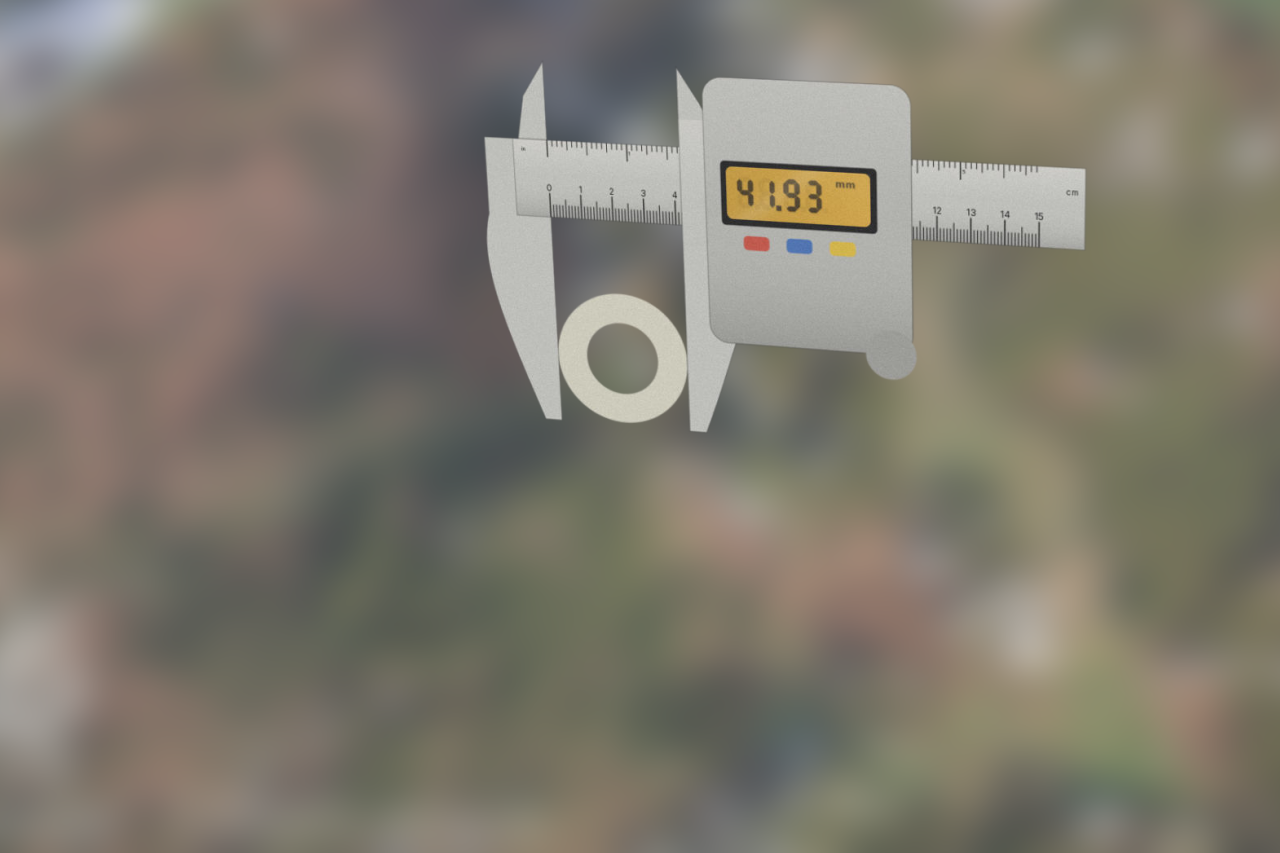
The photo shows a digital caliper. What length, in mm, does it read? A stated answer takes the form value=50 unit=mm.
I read value=41.93 unit=mm
